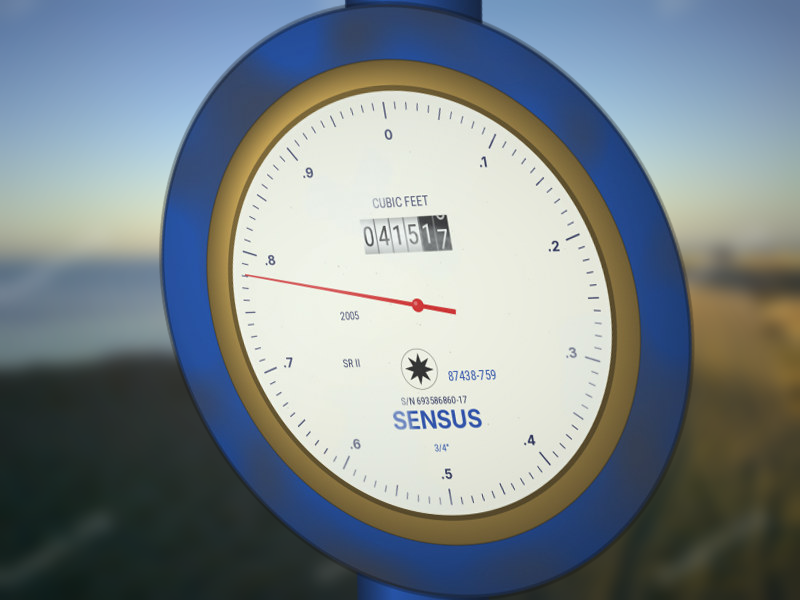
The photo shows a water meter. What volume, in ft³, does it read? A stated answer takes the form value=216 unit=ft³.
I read value=41516.78 unit=ft³
